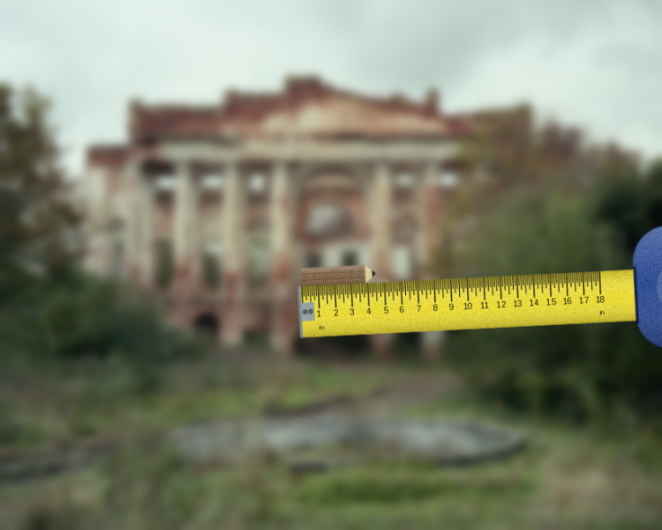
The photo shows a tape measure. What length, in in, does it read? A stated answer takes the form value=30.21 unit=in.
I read value=4.5 unit=in
